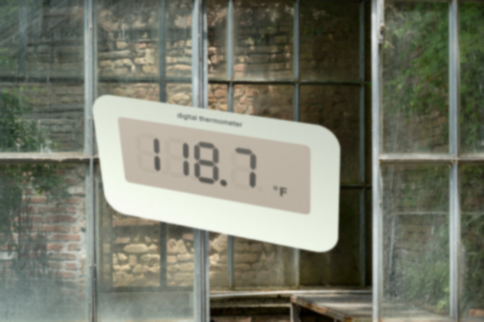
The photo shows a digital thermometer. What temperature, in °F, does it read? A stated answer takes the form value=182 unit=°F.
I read value=118.7 unit=°F
